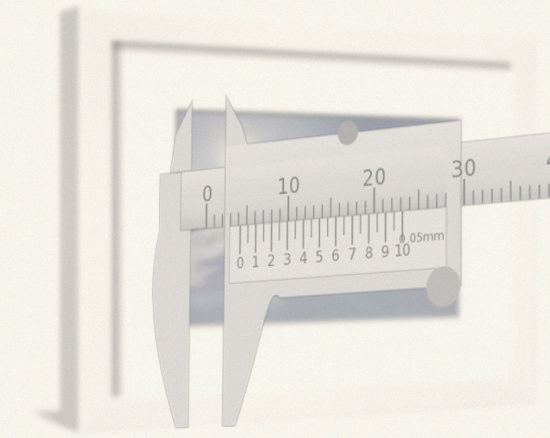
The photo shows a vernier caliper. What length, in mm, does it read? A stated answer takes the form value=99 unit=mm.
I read value=4.2 unit=mm
